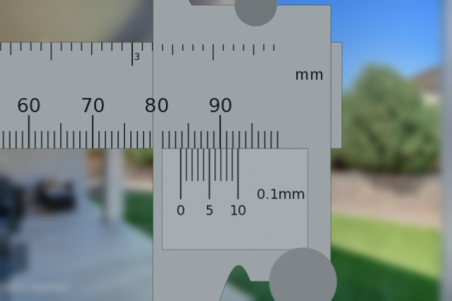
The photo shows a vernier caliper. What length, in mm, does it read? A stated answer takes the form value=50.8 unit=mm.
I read value=83.8 unit=mm
